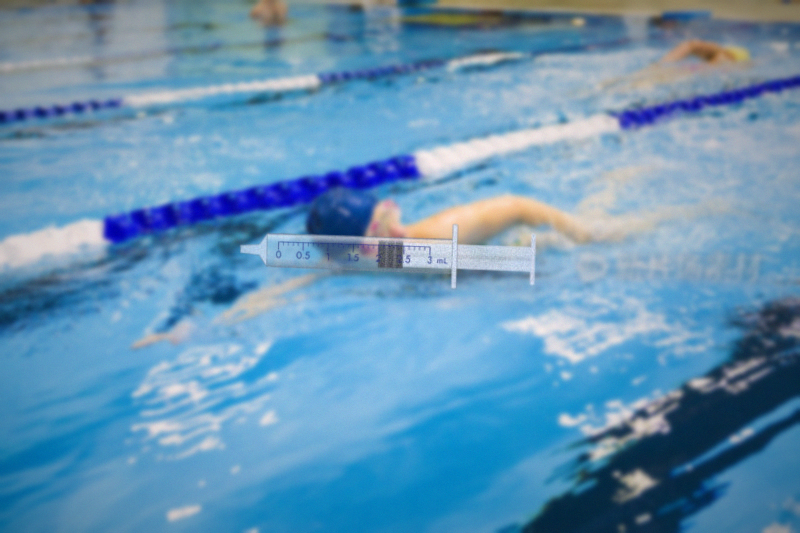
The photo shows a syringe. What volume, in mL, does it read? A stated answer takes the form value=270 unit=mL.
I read value=2 unit=mL
